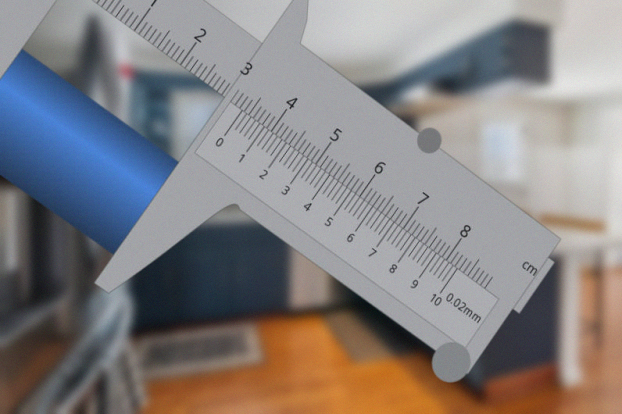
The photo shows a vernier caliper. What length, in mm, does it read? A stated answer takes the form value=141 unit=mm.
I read value=33.6 unit=mm
